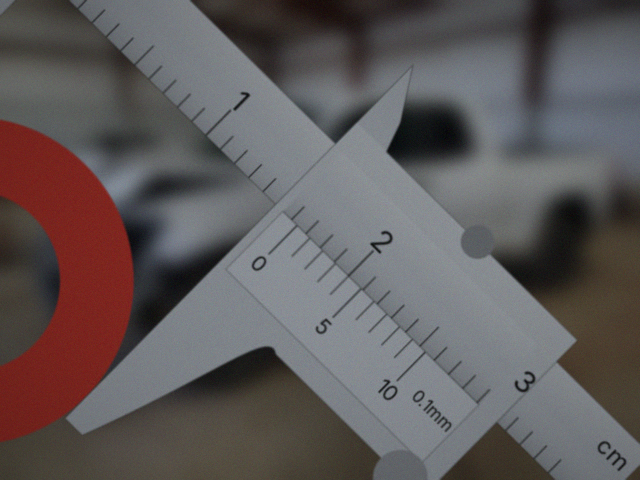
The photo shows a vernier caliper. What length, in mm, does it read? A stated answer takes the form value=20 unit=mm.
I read value=16.4 unit=mm
